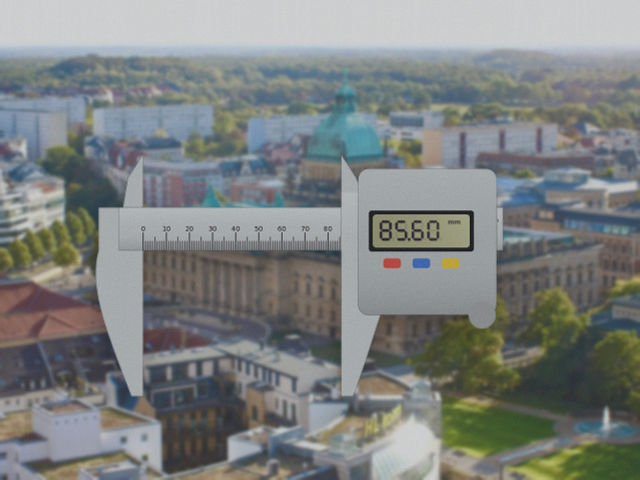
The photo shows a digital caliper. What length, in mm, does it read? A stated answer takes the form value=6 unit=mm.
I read value=85.60 unit=mm
